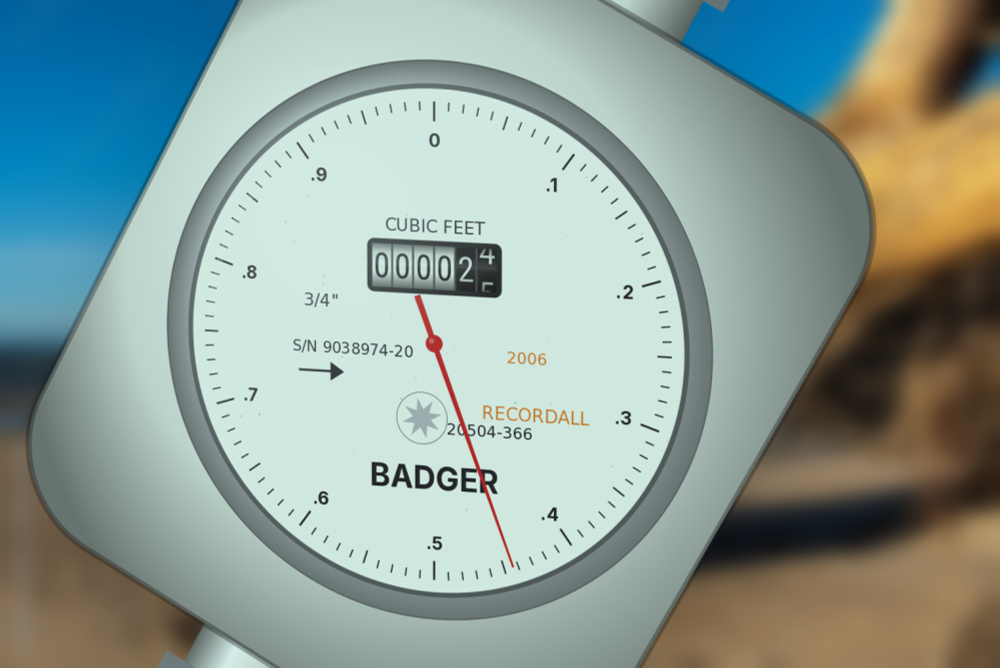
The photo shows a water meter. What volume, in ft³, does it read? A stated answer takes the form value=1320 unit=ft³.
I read value=24.44 unit=ft³
